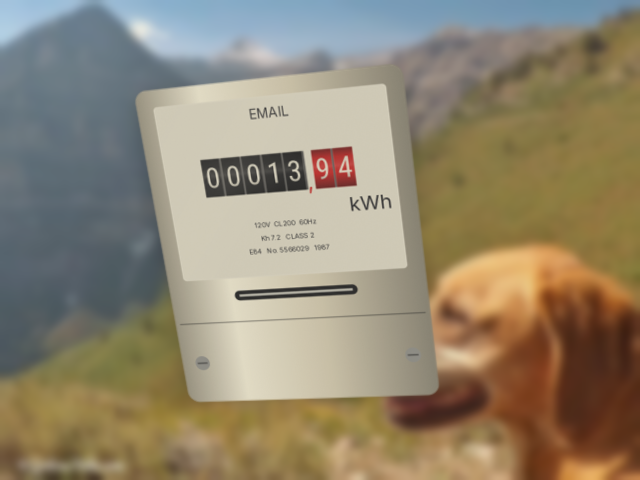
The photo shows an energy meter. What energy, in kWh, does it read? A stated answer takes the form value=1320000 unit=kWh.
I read value=13.94 unit=kWh
